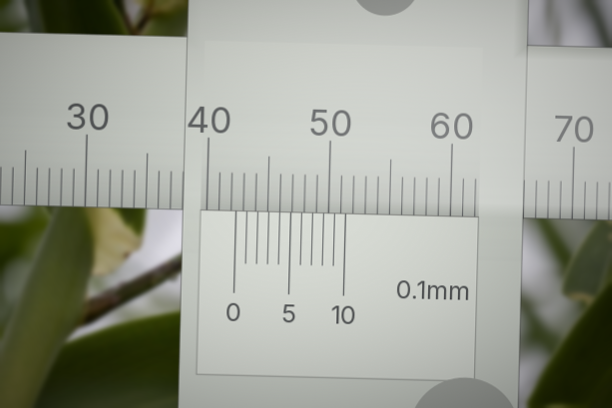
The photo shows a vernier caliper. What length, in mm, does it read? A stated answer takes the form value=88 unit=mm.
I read value=42.4 unit=mm
